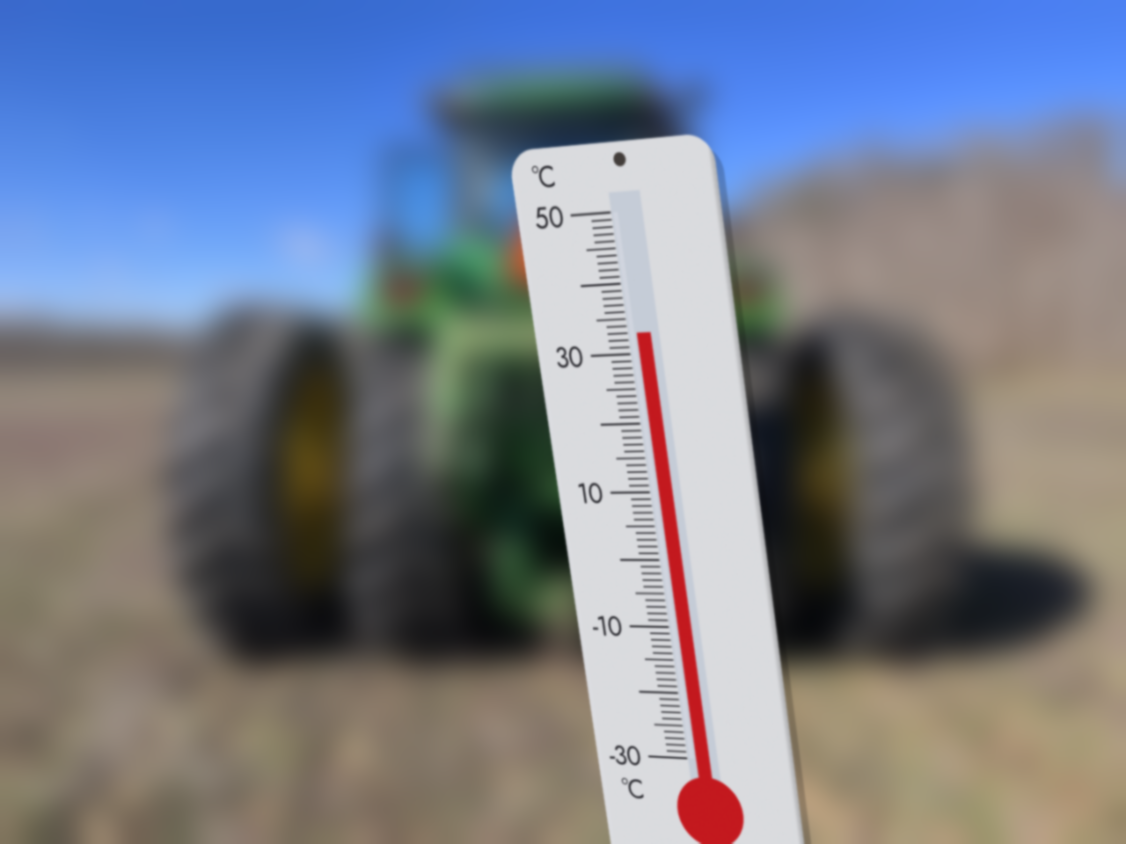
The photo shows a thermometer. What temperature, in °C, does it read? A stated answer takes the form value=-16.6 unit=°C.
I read value=33 unit=°C
